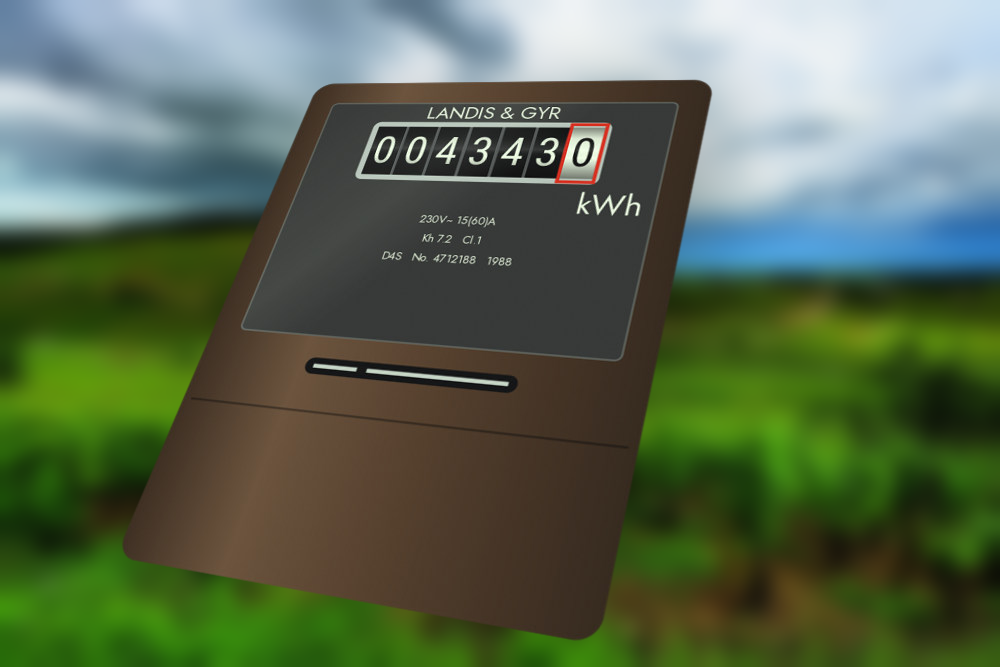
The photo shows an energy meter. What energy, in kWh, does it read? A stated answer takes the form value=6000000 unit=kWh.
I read value=4343.0 unit=kWh
